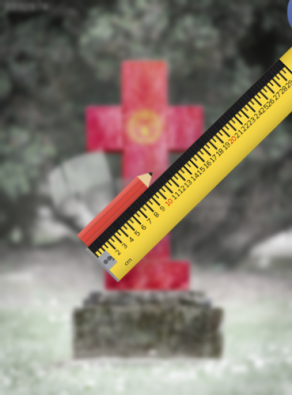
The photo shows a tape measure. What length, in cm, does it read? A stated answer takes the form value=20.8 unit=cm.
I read value=11 unit=cm
